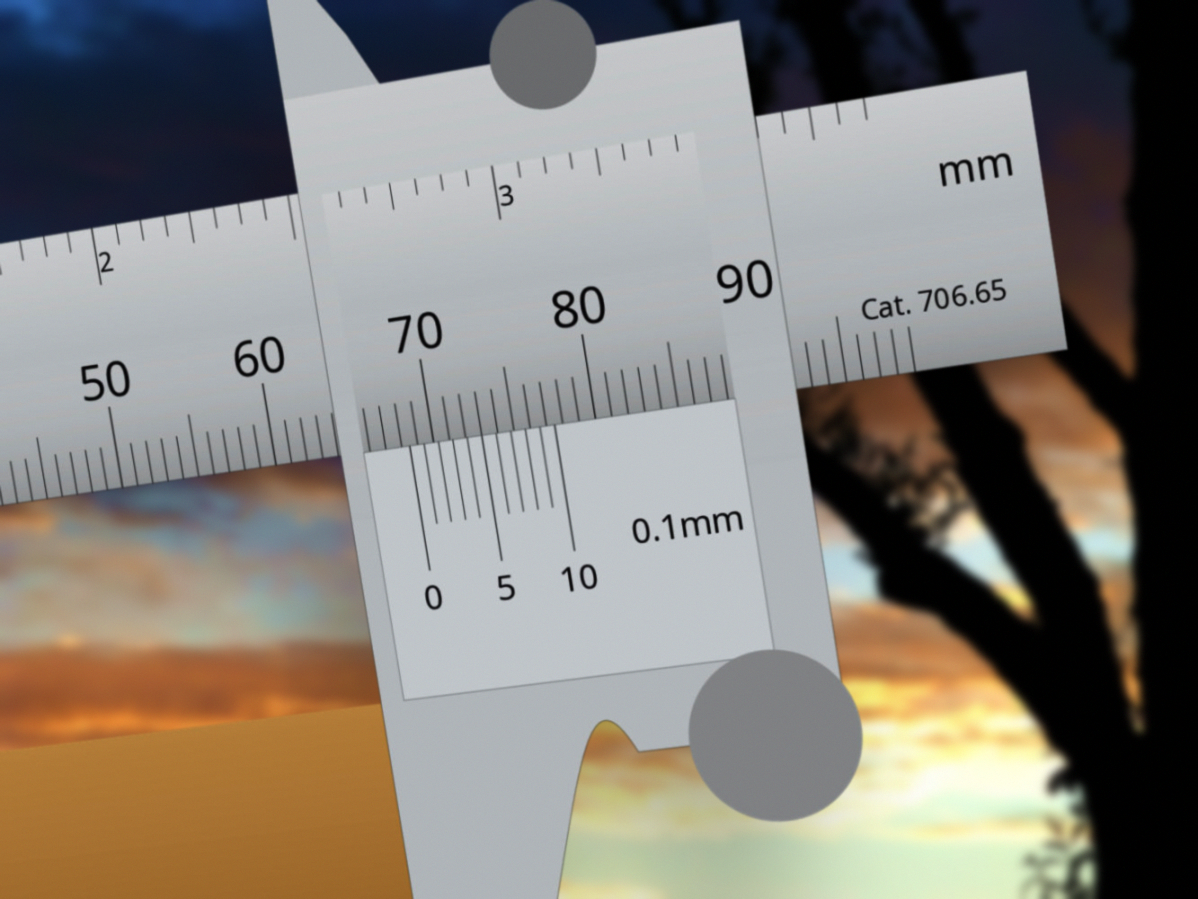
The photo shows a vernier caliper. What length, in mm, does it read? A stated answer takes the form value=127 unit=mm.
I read value=68.5 unit=mm
